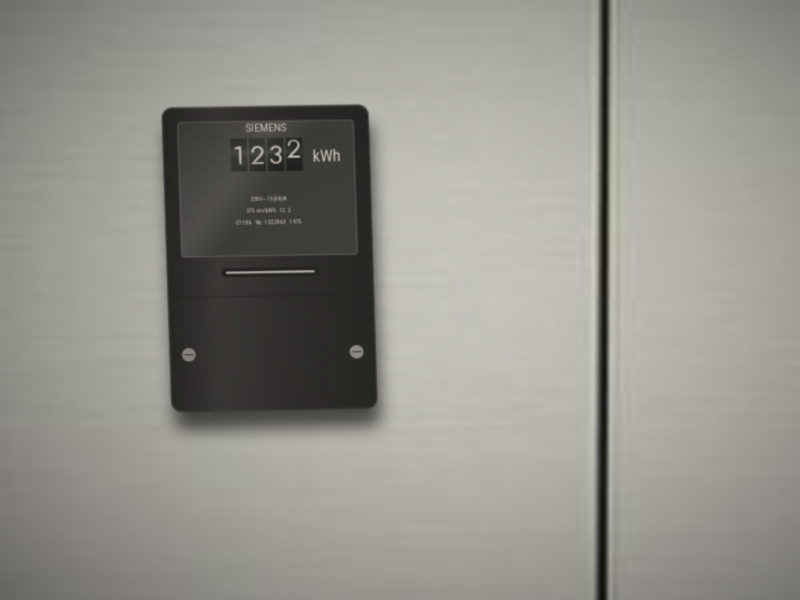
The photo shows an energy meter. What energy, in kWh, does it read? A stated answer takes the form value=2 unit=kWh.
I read value=1232 unit=kWh
